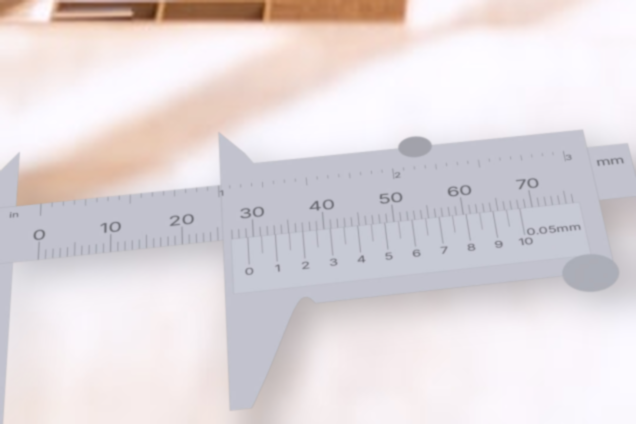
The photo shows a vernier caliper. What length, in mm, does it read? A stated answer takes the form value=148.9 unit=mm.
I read value=29.2 unit=mm
